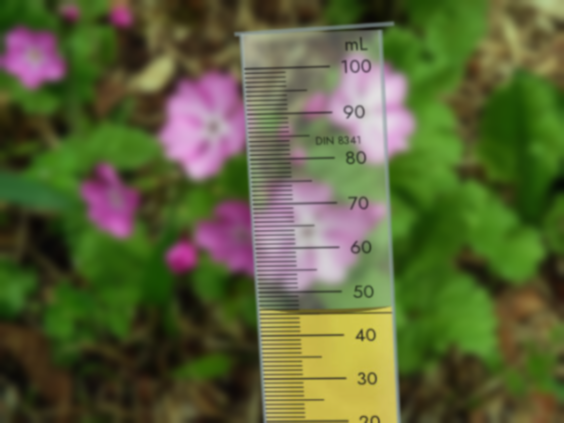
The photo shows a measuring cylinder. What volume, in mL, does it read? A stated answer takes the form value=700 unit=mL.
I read value=45 unit=mL
